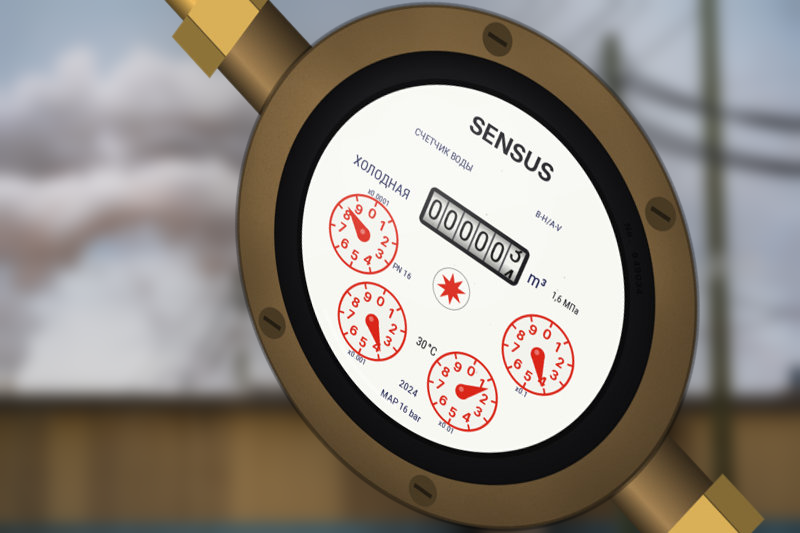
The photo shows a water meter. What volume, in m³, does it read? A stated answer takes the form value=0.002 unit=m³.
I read value=3.4138 unit=m³
